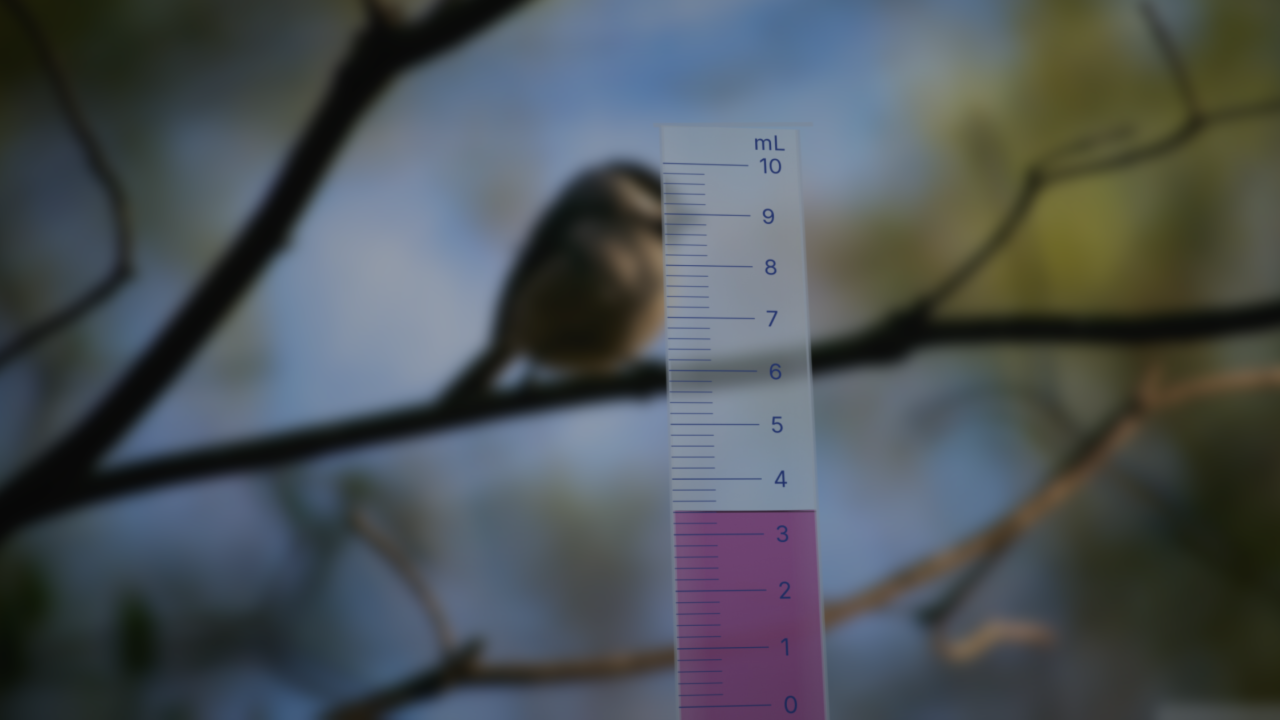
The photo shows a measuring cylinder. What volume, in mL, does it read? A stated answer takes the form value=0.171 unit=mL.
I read value=3.4 unit=mL
